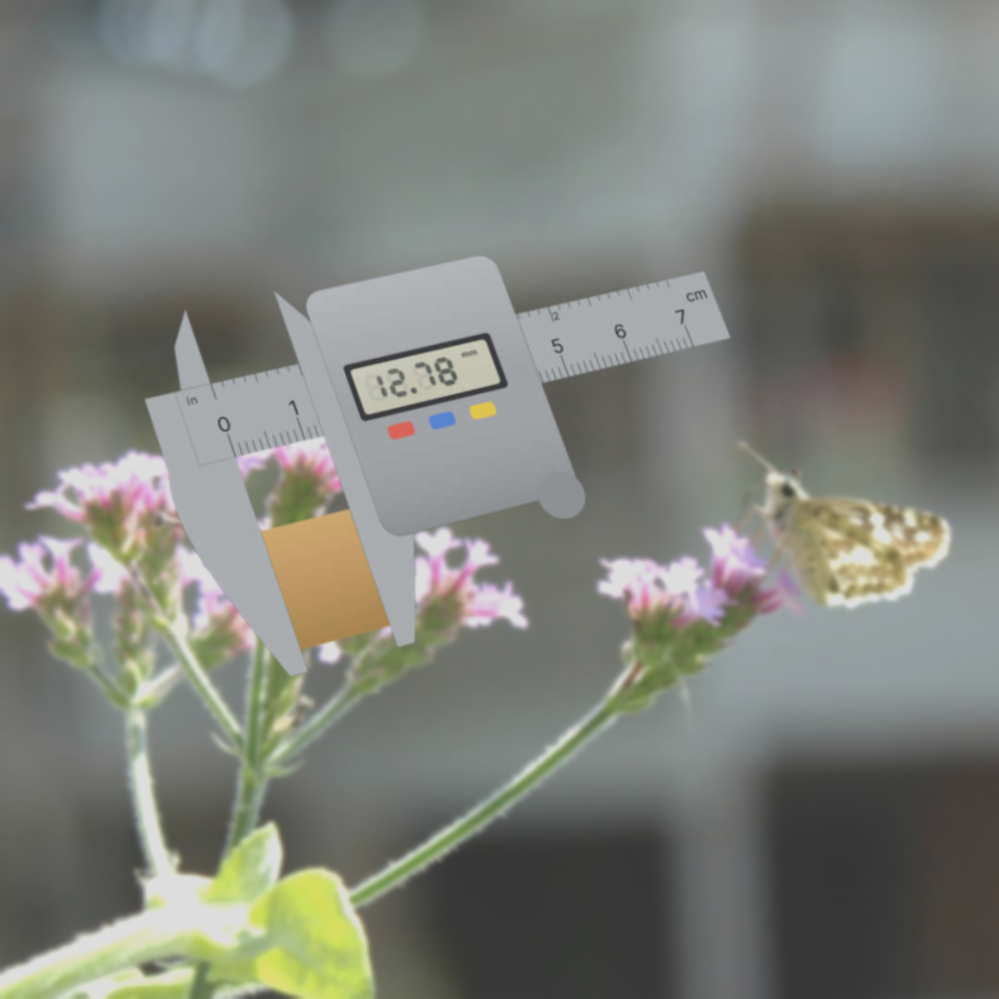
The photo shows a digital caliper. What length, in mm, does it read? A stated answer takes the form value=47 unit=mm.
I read value=12.78 unit=mm
